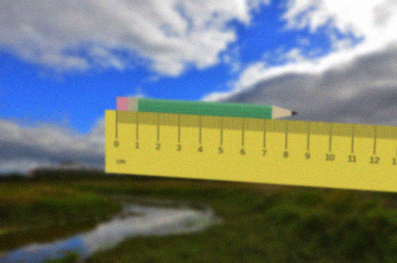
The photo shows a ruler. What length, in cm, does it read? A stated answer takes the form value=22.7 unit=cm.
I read value=8.5 unit=cm
